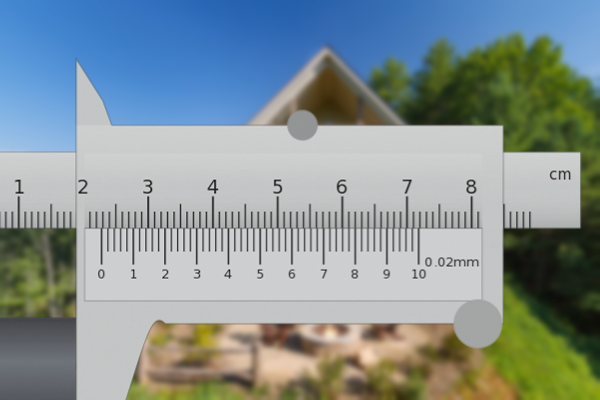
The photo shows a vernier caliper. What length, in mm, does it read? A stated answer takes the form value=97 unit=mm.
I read value=22.8 unit=mm
